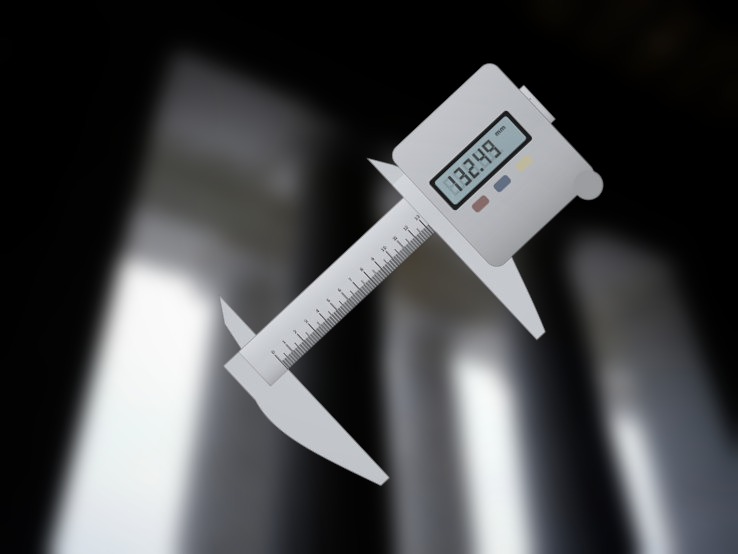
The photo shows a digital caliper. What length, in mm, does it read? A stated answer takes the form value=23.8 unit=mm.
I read value=132.49 unit=mm
